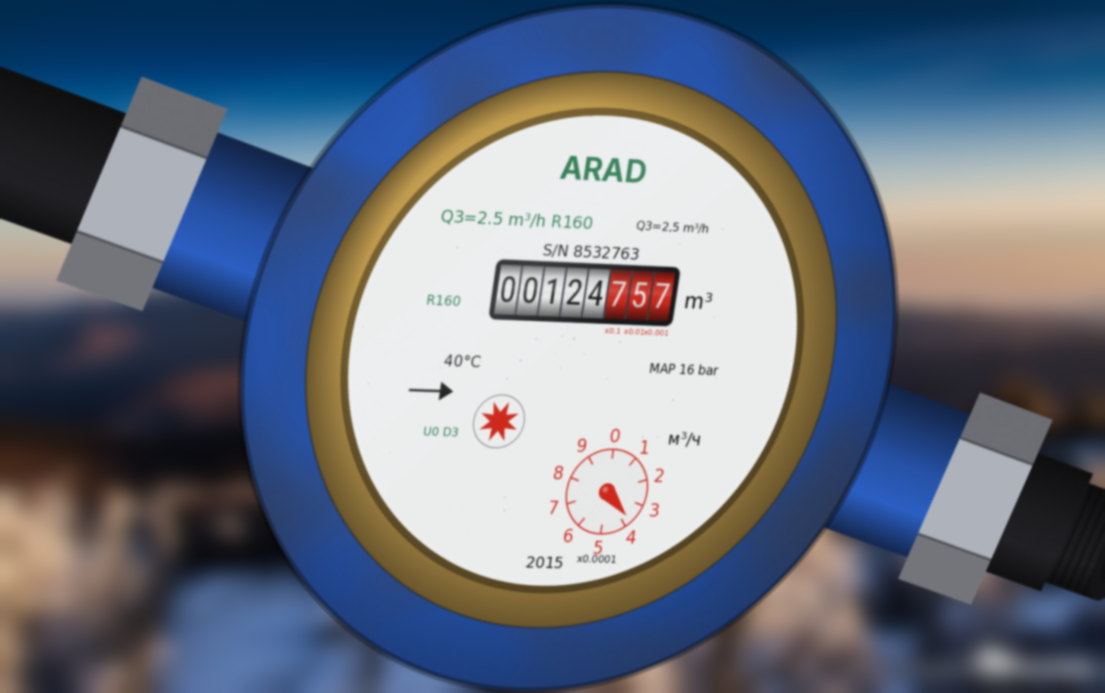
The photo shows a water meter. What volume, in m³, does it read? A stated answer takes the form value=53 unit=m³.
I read value=124.7573 unit=m³
